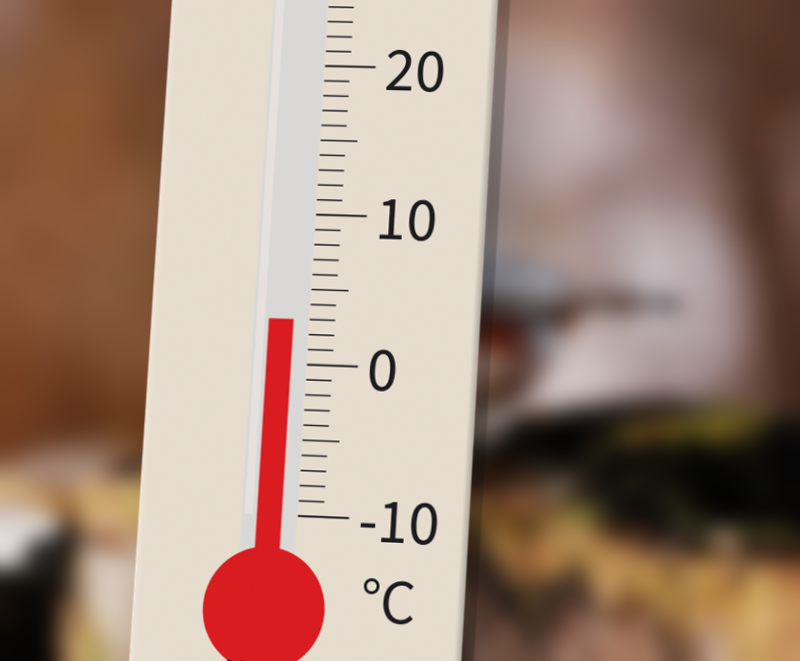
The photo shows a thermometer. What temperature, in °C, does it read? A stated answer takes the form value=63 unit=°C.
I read value=3 unit=°C
